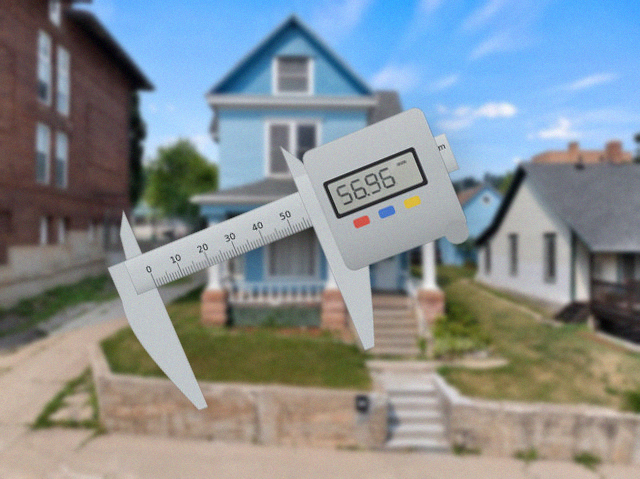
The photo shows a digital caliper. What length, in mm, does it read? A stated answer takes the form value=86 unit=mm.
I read value=56.96 unit=mm
